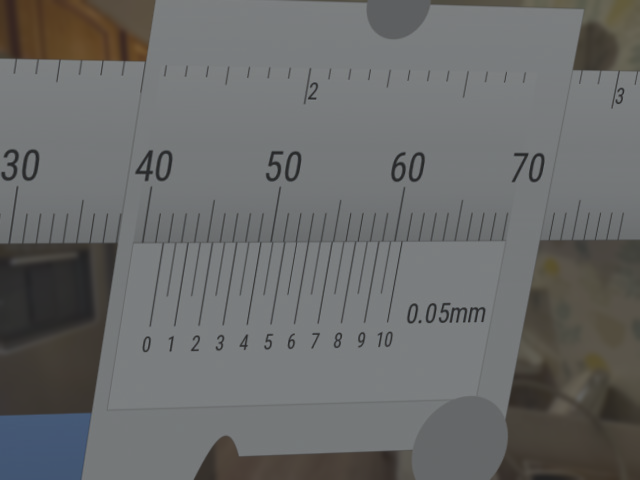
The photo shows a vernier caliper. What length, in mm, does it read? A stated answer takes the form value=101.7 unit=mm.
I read value=41.6 unit=mm
